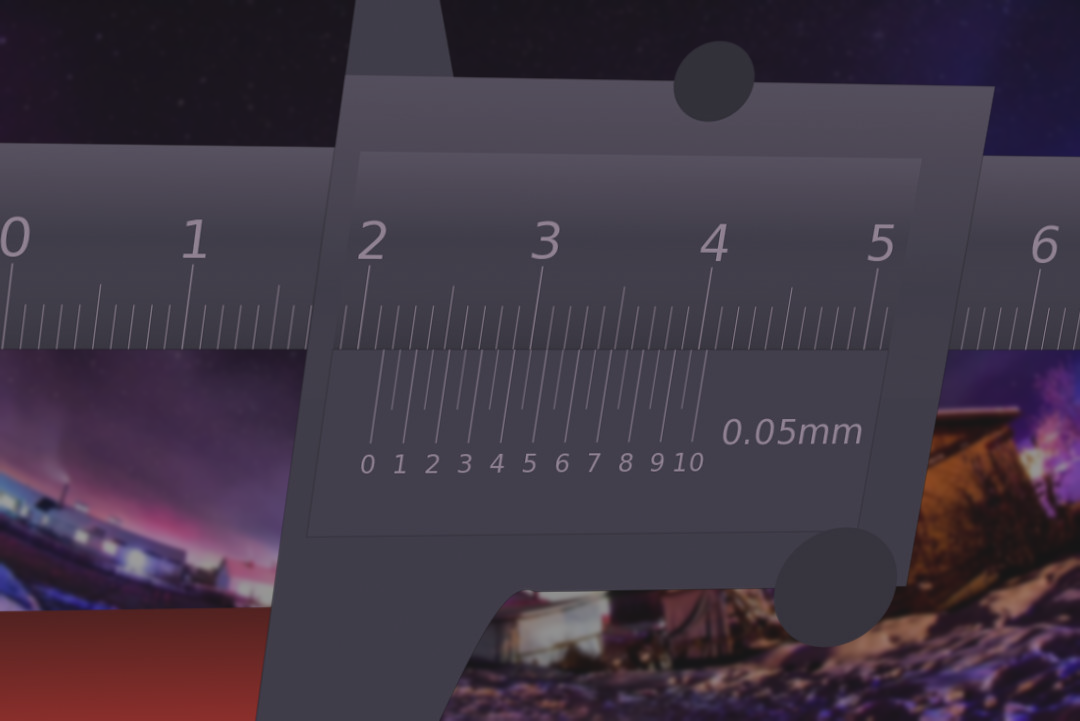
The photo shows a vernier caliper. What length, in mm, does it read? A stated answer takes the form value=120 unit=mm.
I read value=21.5 unit=mm
